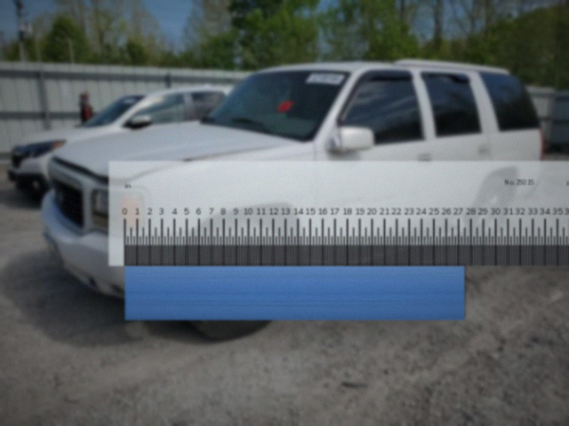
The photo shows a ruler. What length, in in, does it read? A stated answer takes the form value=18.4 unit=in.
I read value=27.5 unit=in
